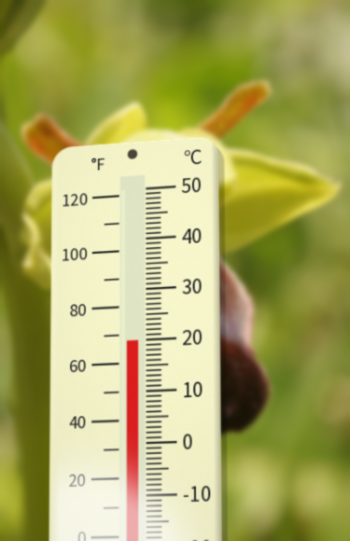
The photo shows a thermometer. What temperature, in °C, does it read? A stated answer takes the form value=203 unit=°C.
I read value=20 unit=°C
